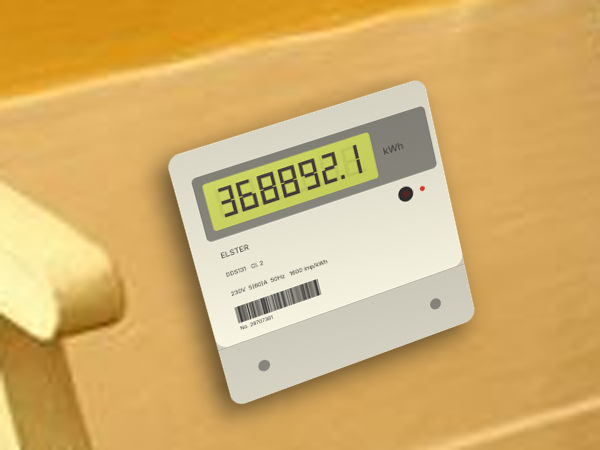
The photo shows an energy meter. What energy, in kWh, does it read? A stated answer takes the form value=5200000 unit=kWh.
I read value=368892.1 unit=kWh
